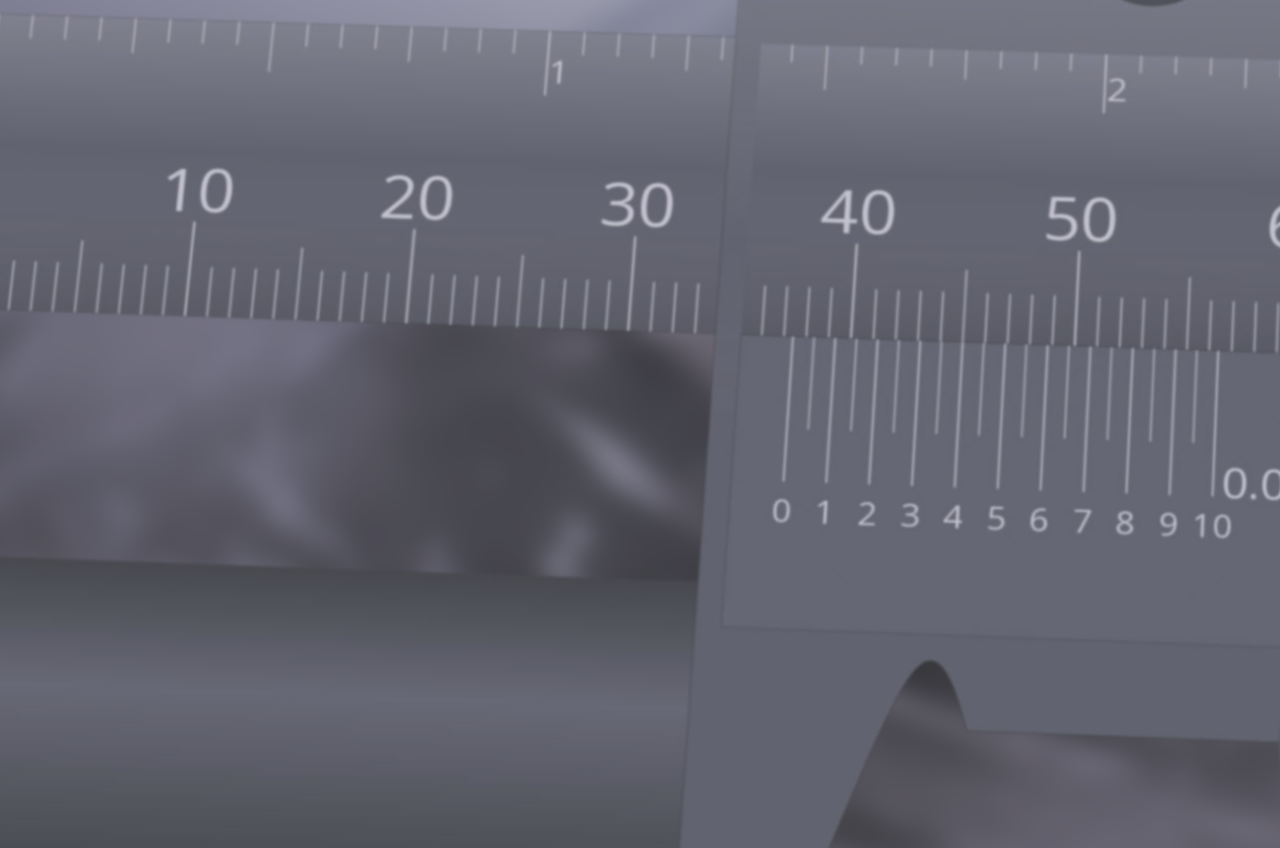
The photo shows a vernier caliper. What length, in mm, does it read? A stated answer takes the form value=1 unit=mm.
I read value=37.4 unit=mm
